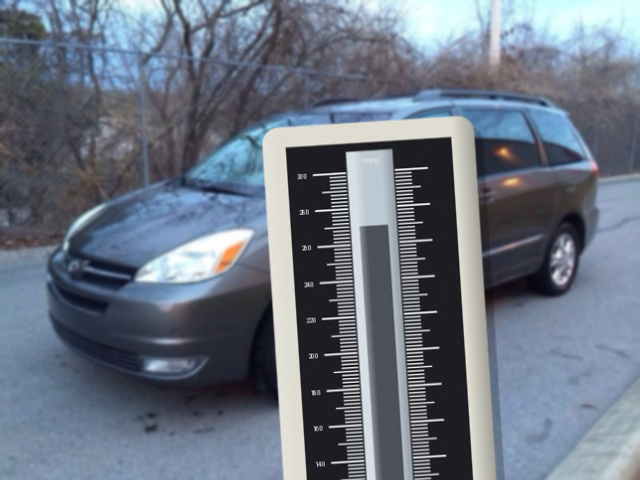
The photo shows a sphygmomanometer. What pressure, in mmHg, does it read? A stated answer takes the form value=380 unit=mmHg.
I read value=270 unit=mmHg
